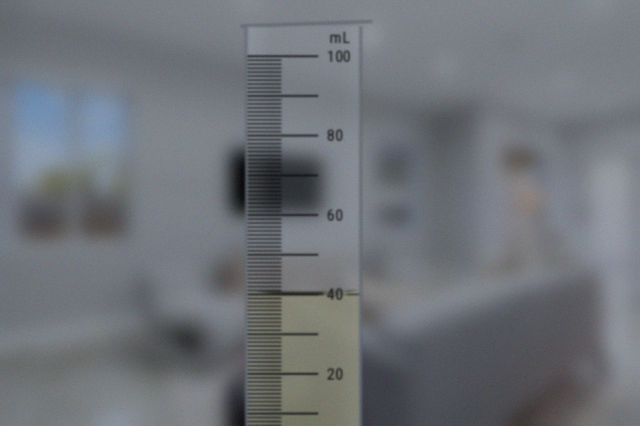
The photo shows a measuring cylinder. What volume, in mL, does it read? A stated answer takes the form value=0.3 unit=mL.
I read value=40 unit=mL
